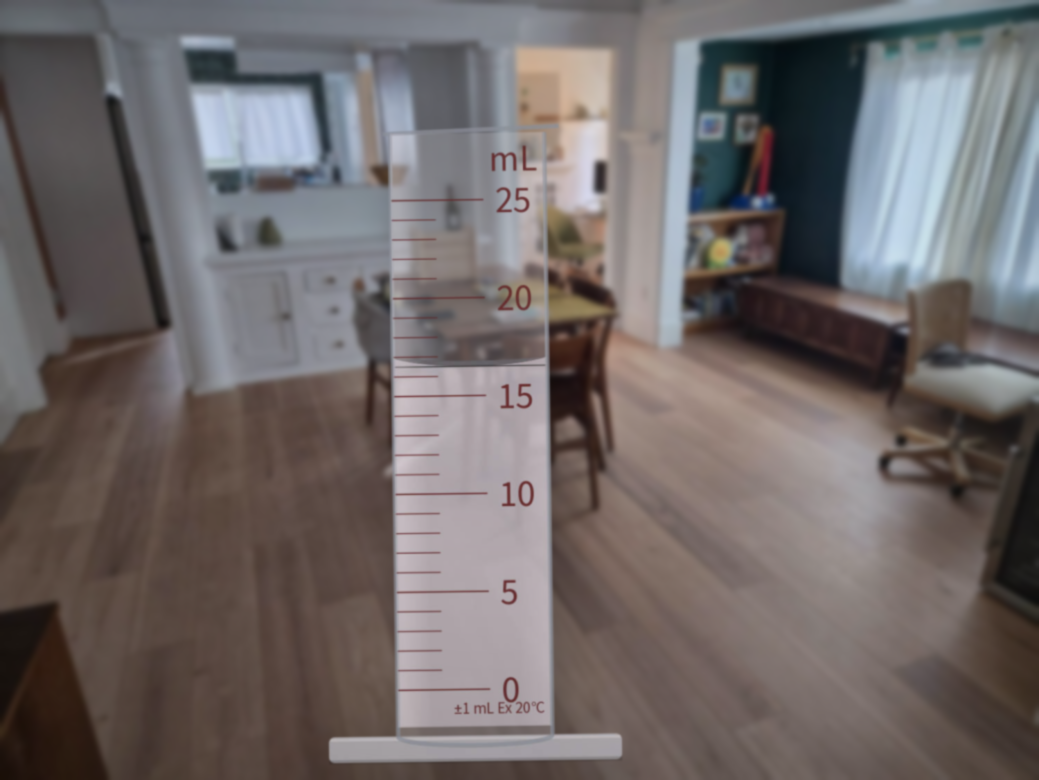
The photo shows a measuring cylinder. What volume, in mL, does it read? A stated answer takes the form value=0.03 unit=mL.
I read value=16.5 unit=mL
